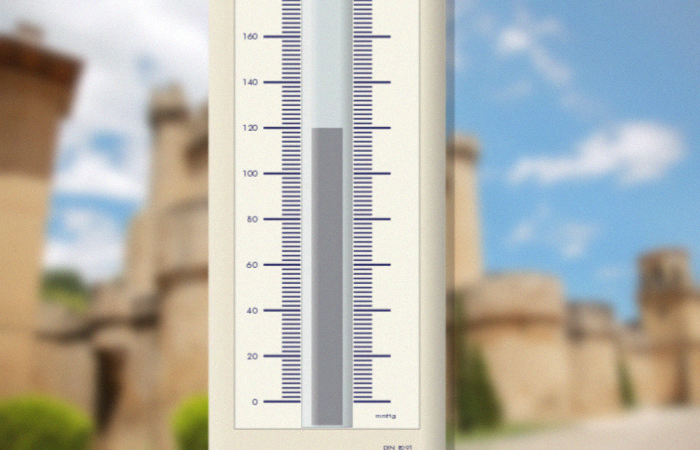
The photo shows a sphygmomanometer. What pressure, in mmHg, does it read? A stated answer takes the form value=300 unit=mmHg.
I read value=120 unit=mmHg
